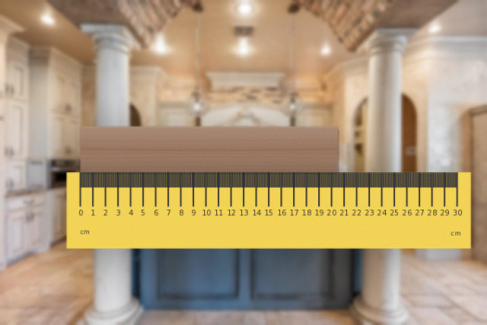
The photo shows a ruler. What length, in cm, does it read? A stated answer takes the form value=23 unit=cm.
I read value=20.5 unit=cm
